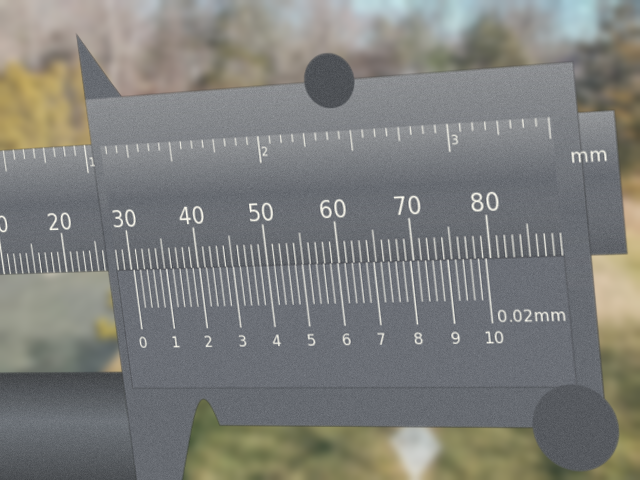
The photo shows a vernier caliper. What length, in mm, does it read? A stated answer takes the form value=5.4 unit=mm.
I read value=30.4 unit=mm
